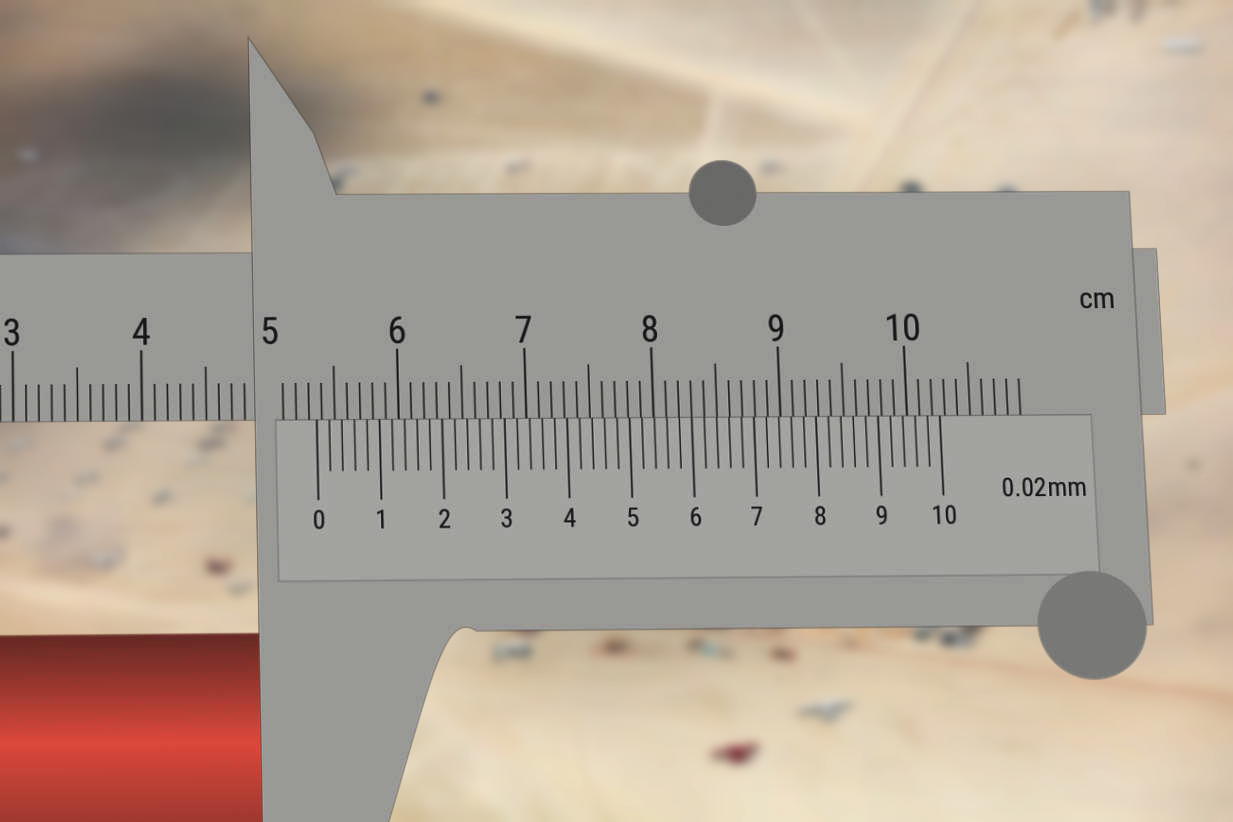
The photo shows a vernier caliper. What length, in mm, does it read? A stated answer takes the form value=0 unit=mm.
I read value=53.6 unit=mm
